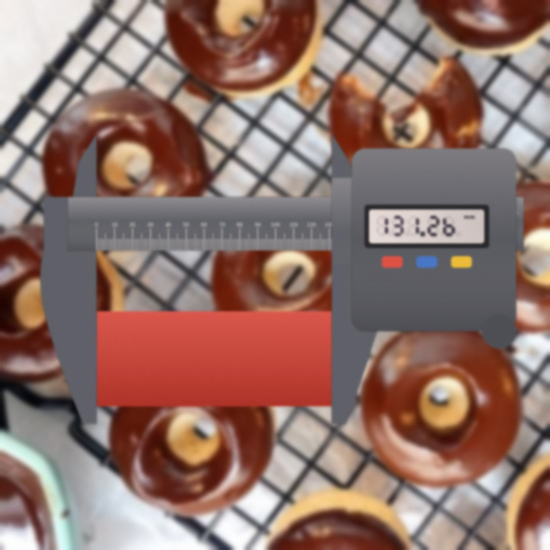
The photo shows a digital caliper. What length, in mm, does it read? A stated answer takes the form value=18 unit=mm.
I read value=131.26 unit=mm
